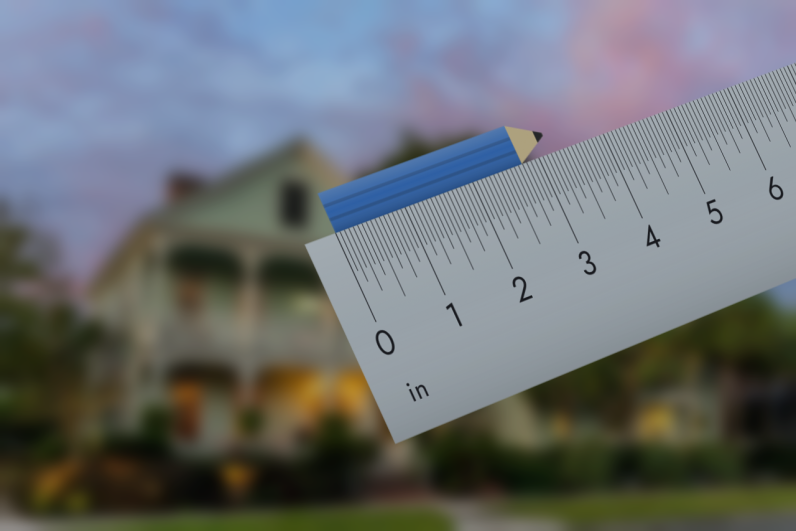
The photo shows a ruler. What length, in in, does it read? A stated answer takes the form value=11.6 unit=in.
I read value=3.1875 unit=in
